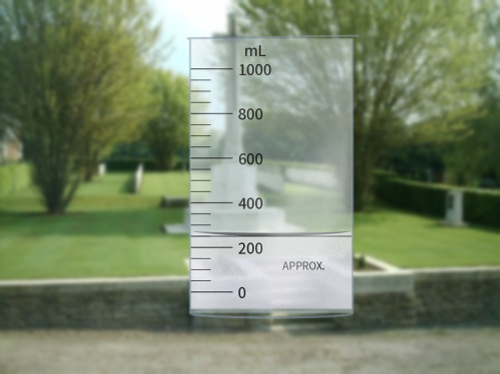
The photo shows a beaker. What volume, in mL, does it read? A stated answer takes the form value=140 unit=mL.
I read value=250 unit=mL
